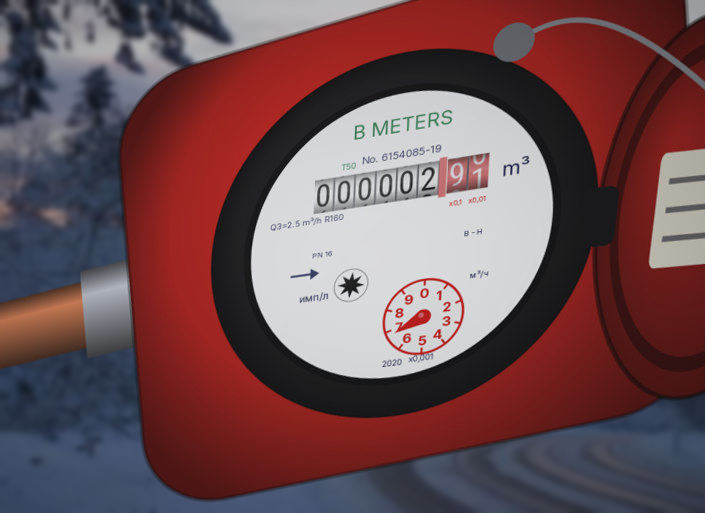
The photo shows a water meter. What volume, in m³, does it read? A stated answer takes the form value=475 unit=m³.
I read value=2.906 unit=m³
